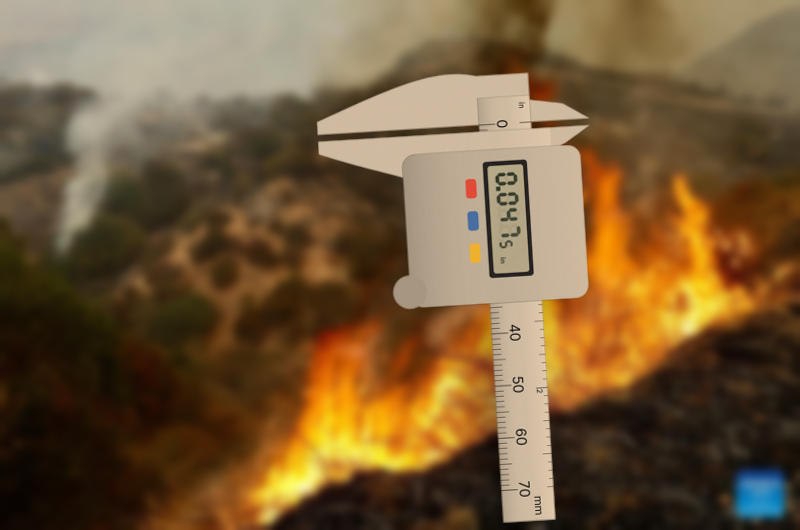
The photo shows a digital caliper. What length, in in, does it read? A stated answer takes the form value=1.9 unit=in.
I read value=0.0475 unit=in
